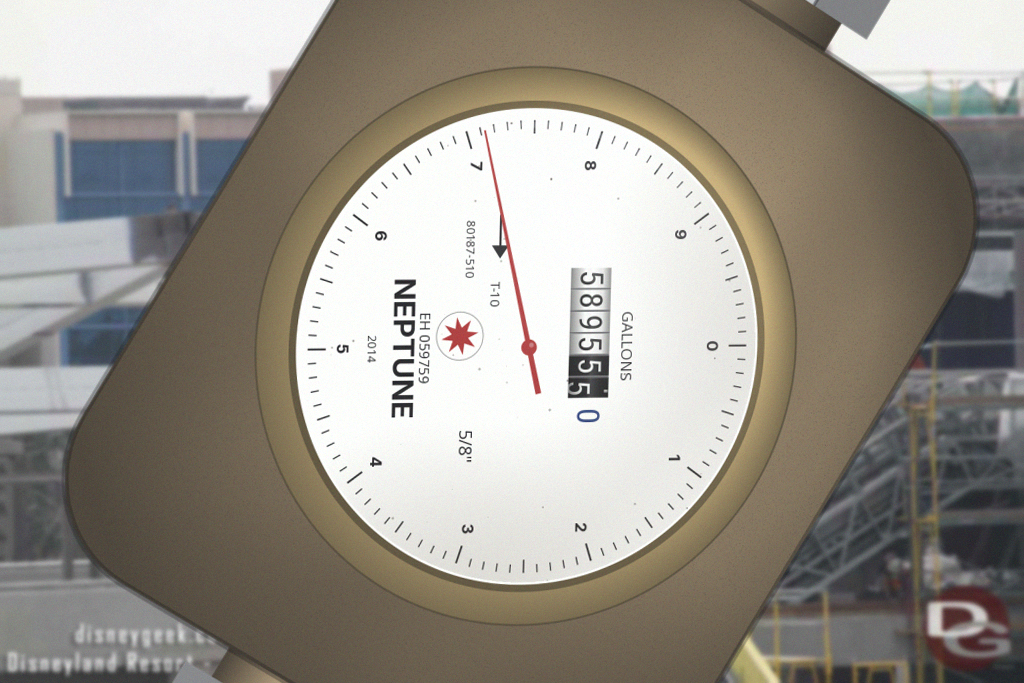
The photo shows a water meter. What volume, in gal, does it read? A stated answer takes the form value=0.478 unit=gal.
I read value=5895547.1 unit=gal
